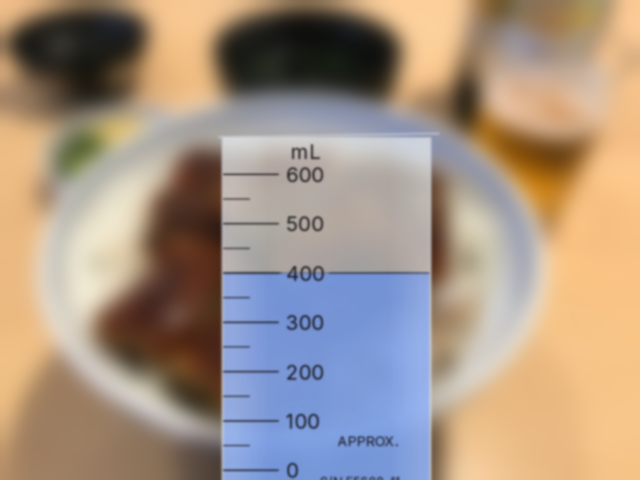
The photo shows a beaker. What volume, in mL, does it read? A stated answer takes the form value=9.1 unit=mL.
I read value=400 unit=mL
